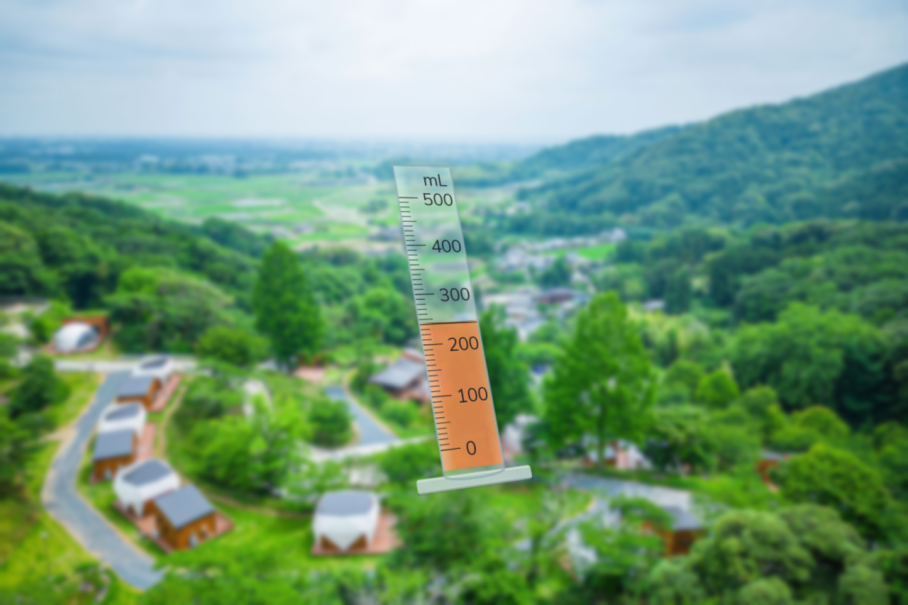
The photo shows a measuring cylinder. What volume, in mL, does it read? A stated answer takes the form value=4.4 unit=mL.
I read value=240 unit=mL
